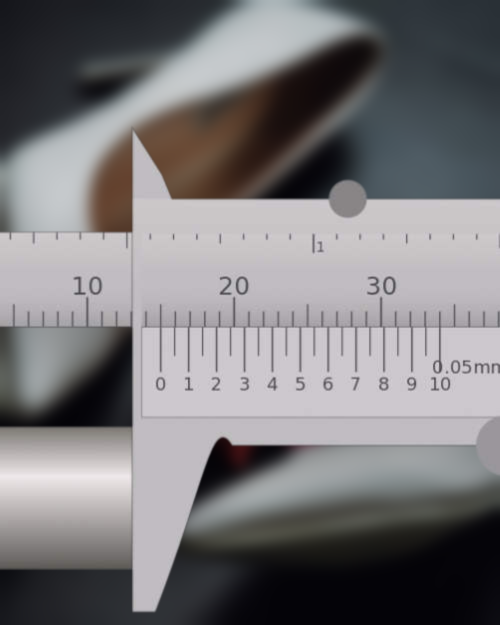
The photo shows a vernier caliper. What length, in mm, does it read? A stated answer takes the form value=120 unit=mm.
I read value=15.0 unit=mm
